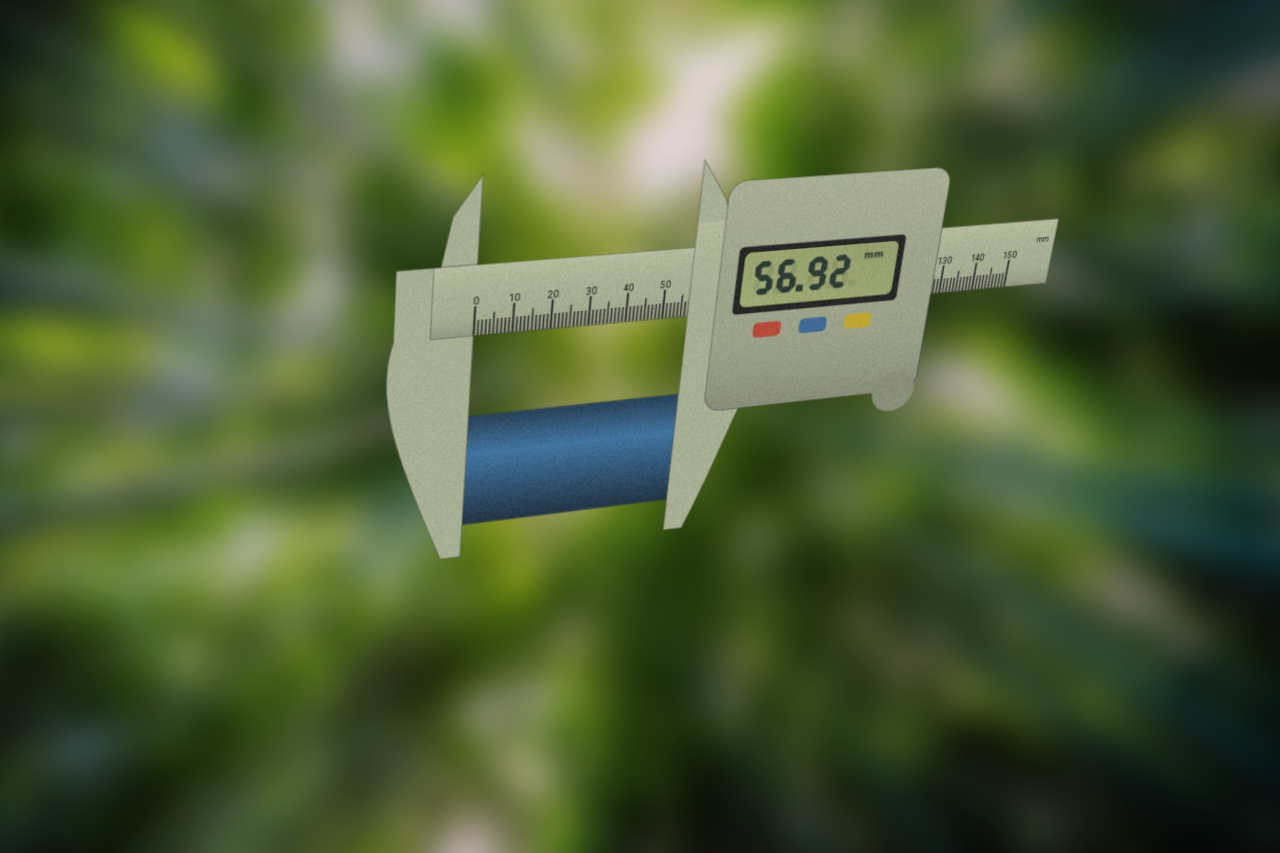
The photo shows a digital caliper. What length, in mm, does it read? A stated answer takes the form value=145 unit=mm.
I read value=56.92 unit=mm
